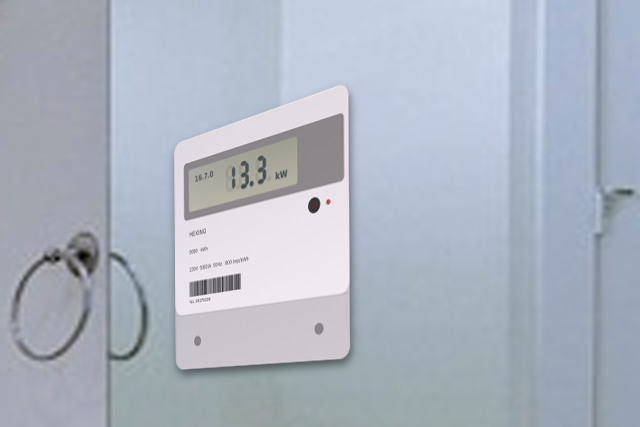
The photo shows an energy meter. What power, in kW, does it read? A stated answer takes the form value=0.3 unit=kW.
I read value=13.3 unit=kW
